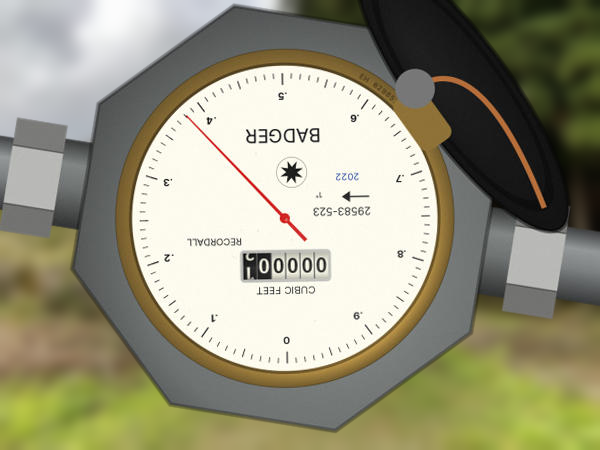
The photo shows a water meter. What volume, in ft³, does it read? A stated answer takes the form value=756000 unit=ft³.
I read value=1.38 unit=ft³
